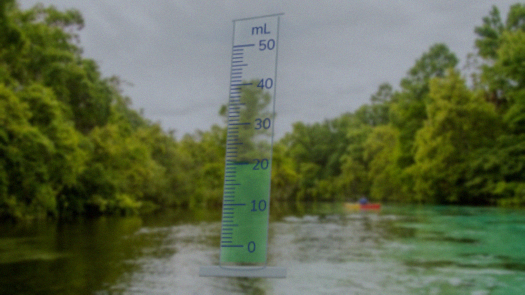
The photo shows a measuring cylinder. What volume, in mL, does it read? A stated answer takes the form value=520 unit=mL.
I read value=20 unit=mL
